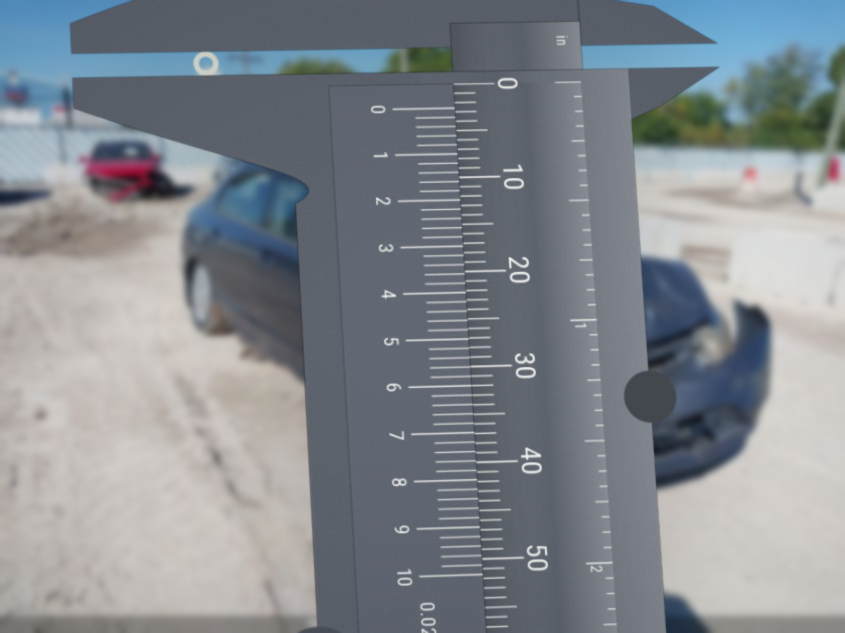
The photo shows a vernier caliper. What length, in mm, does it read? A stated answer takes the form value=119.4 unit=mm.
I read value=2.6 unit=mm
